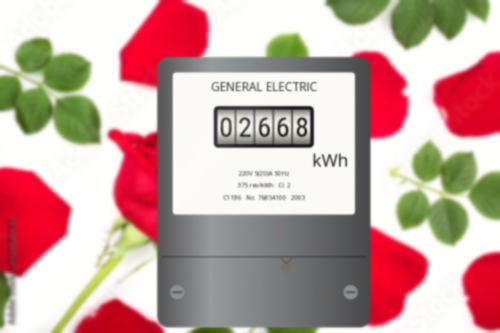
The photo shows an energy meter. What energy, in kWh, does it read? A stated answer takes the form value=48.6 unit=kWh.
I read value=2668 unit=kWh
